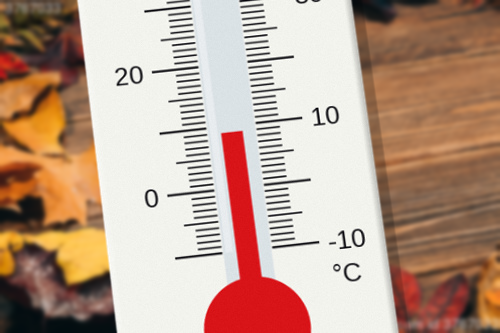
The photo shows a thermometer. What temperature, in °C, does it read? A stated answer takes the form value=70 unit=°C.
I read value=9 unit=°C
